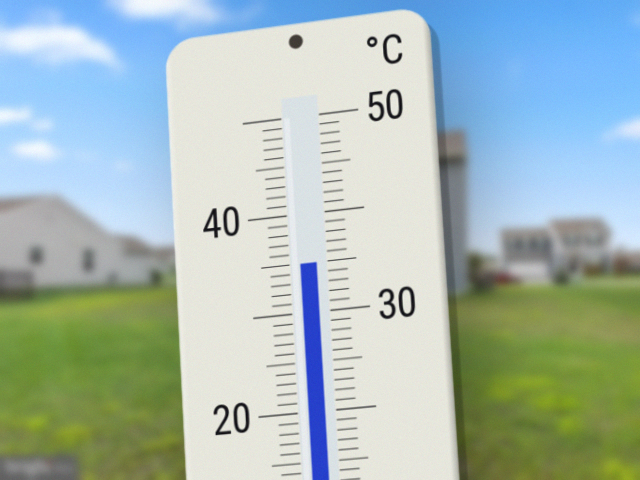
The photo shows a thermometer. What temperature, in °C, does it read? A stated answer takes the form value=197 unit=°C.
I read value=35 unit=°C
